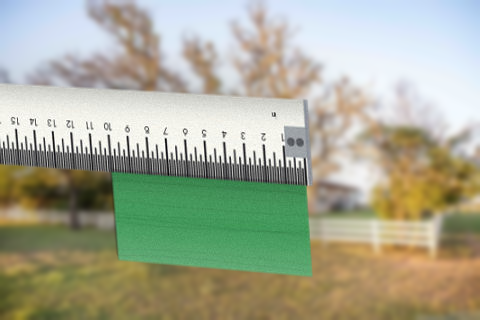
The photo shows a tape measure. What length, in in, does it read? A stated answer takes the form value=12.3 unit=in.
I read value=10 unit=in
